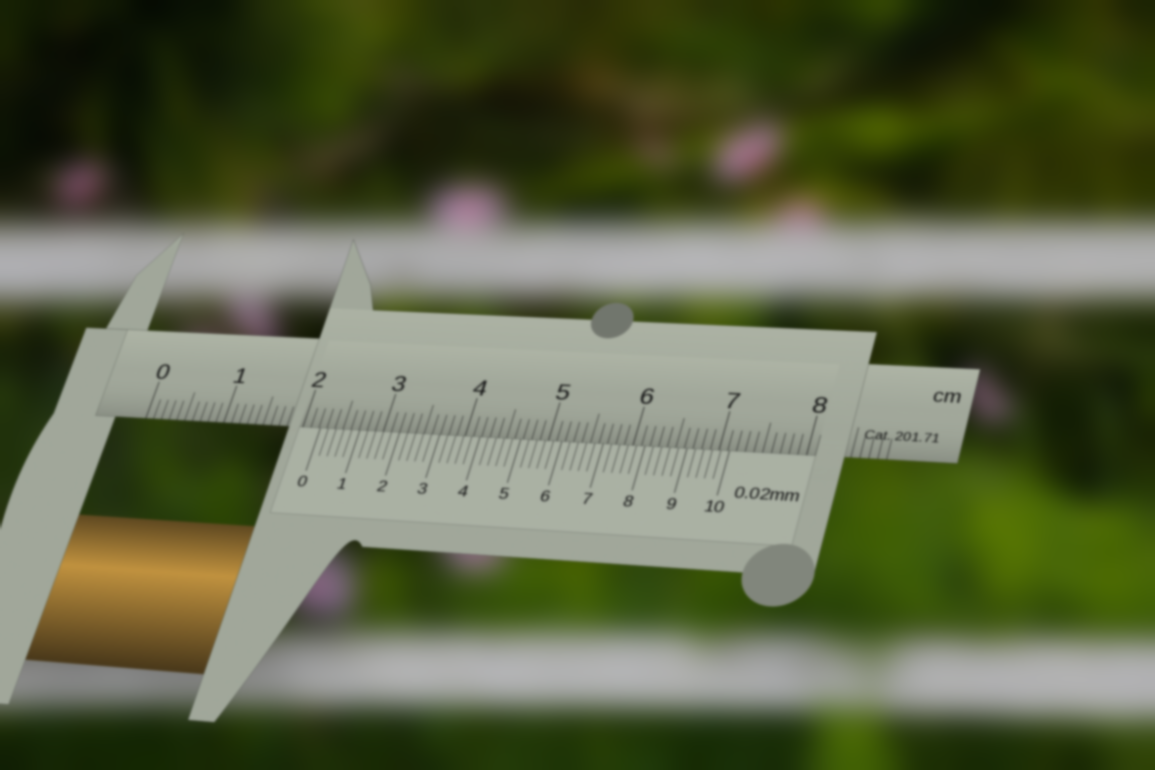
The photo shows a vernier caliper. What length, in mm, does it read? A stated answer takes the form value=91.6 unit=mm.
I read value=22.2 unit=mm
